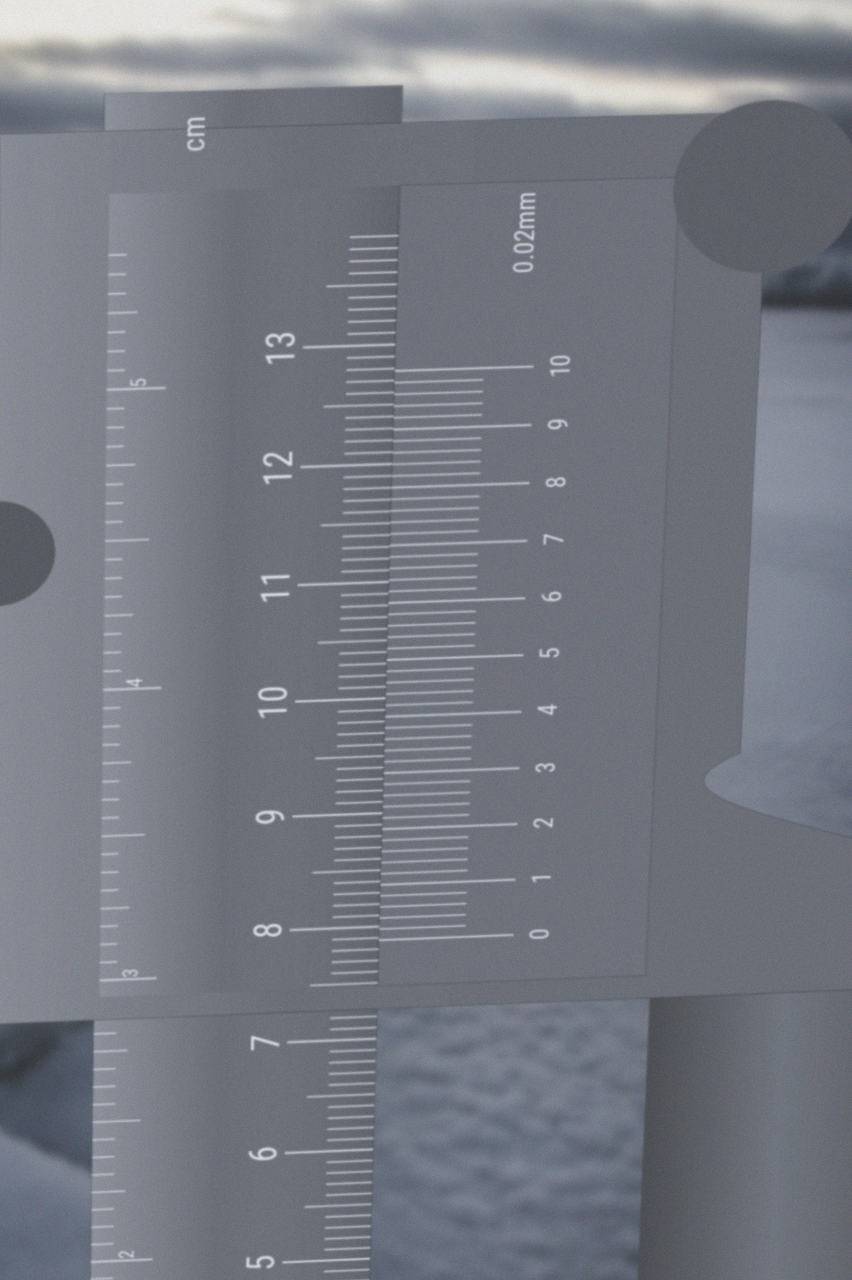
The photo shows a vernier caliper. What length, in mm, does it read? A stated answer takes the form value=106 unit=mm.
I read value=78.8 unit=mm
